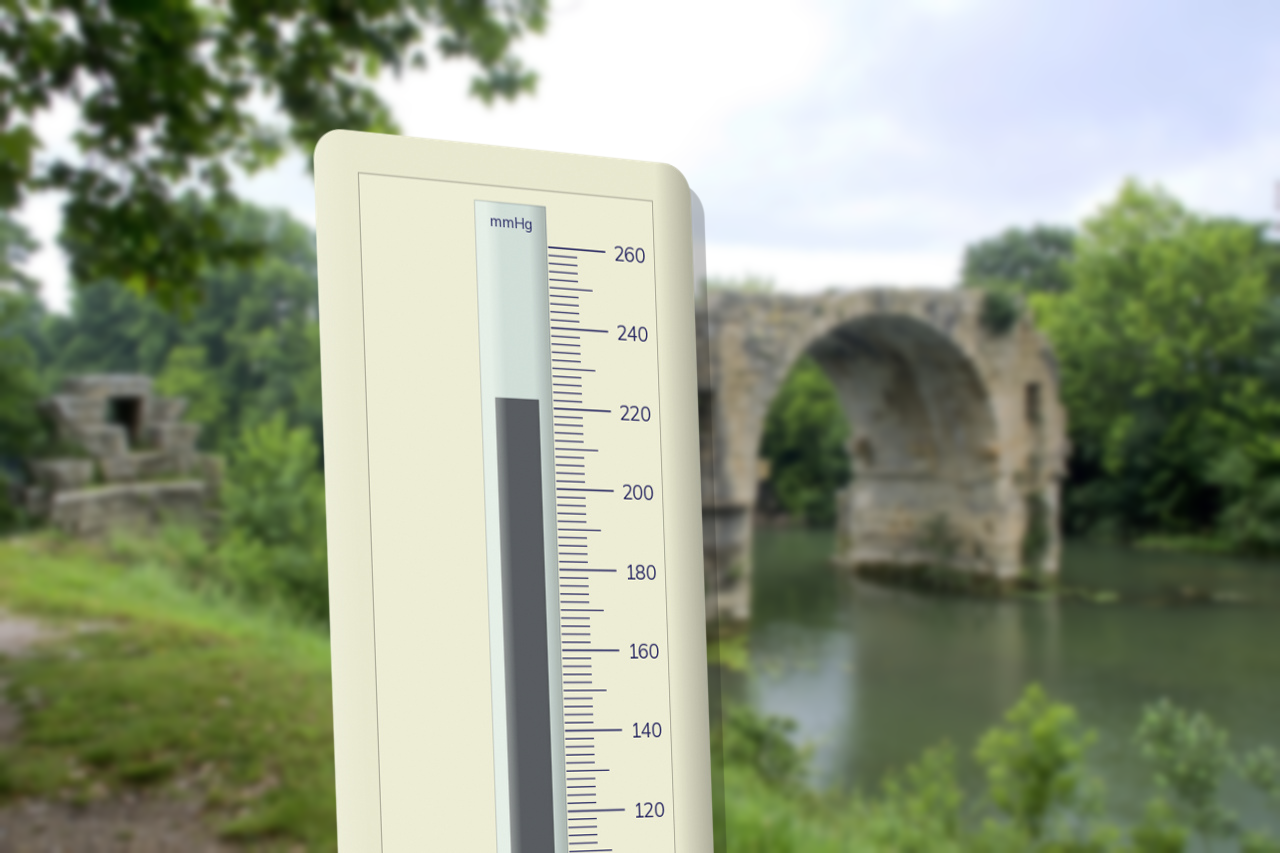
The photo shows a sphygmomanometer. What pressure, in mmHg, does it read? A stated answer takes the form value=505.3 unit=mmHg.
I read value=222 unit=mmHg
